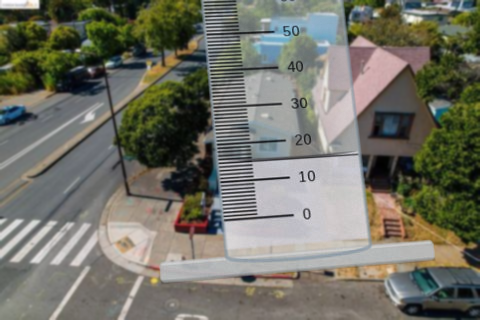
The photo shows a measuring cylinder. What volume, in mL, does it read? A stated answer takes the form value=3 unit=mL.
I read value=15 unit=mL
